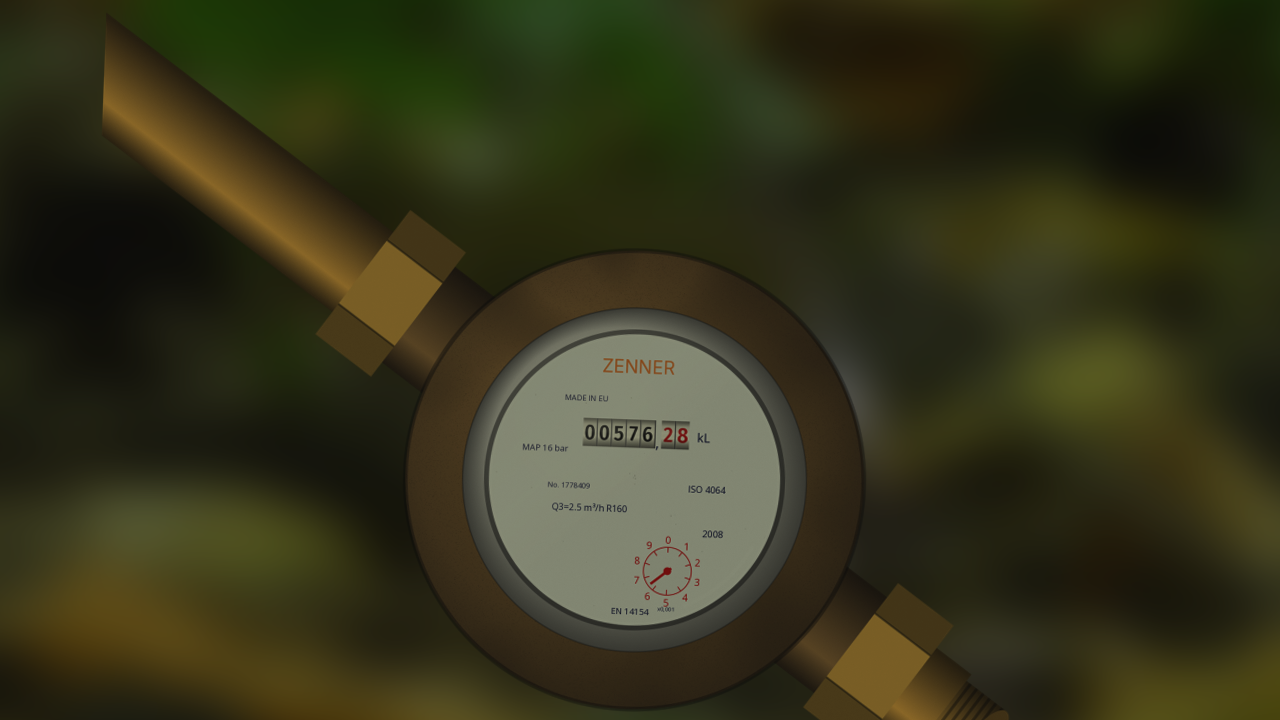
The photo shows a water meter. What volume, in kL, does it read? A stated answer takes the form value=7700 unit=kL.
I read value=576.286 unit=kL
